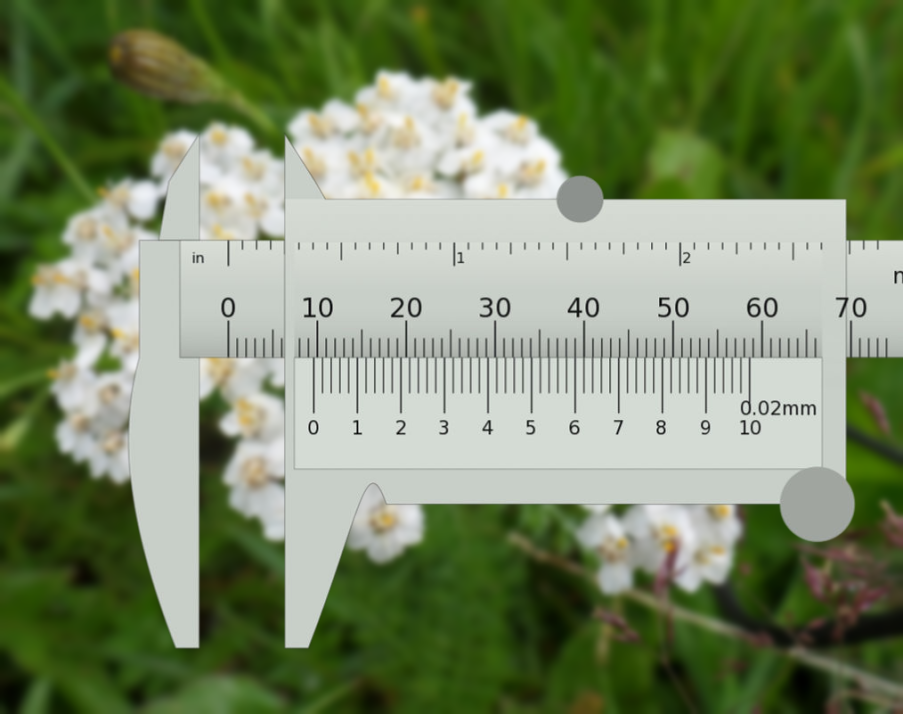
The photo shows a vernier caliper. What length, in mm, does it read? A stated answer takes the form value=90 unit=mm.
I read value=9.6 unit=mm
